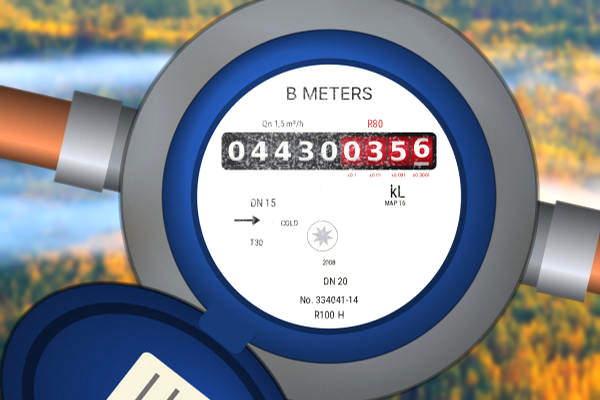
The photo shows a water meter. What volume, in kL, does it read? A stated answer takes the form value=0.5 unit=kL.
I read value=4430.0356 unit=kL
